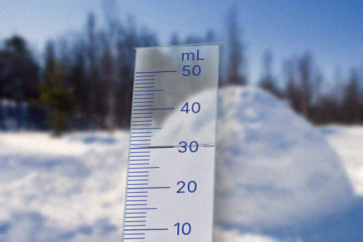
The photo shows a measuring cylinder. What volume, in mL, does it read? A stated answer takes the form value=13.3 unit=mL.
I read value=30 unit=mL
